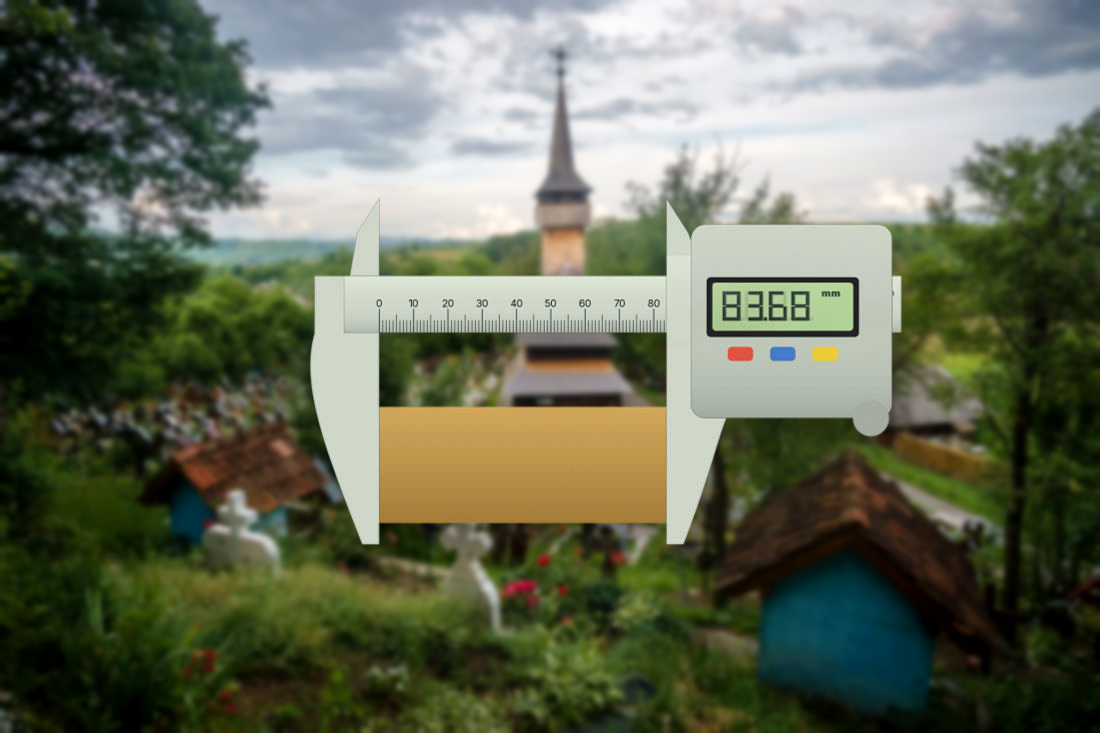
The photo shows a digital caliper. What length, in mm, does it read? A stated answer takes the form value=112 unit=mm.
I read value=83.68 unit=mm
